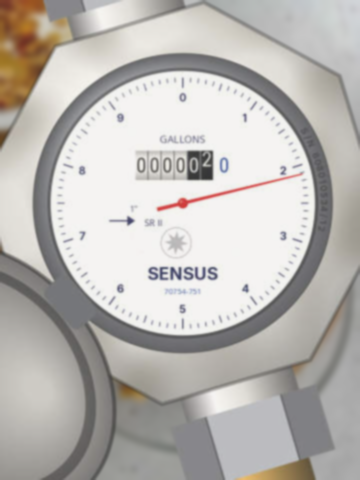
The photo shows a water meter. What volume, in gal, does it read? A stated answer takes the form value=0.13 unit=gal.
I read value=22.1 unit=gal
